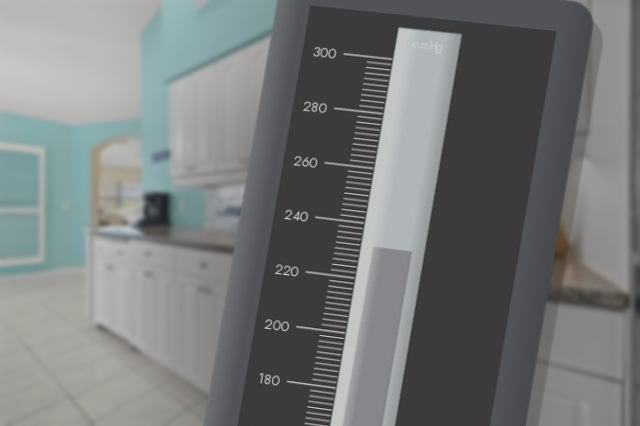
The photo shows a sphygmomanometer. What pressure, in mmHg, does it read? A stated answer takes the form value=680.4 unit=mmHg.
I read value=232 unit=mmHg
